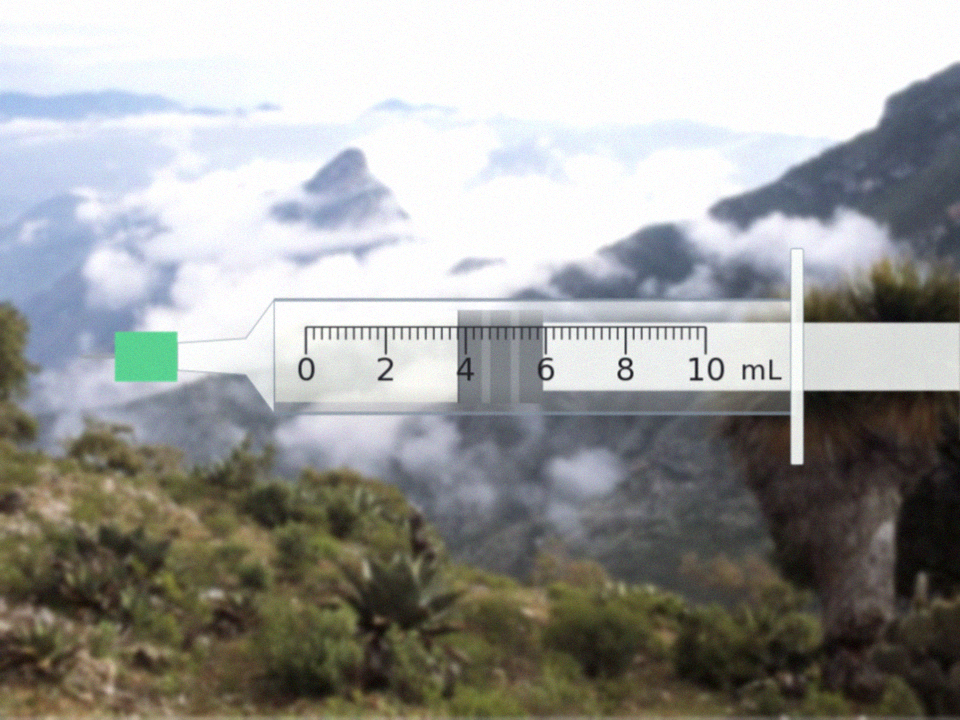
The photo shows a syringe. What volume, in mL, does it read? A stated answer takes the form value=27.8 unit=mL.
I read value=3.8 unit=mL
